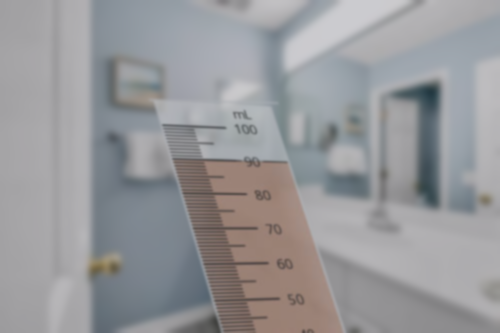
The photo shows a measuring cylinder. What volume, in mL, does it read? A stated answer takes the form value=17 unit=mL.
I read value=90 unit=mL
